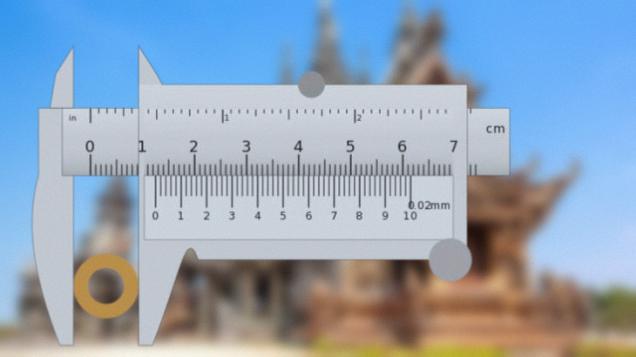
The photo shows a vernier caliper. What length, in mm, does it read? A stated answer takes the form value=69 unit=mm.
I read value=12.5 unit=mm
